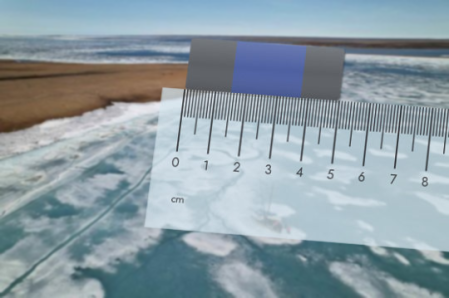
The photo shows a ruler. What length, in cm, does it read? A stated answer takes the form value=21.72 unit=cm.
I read value=5 unit=cm
